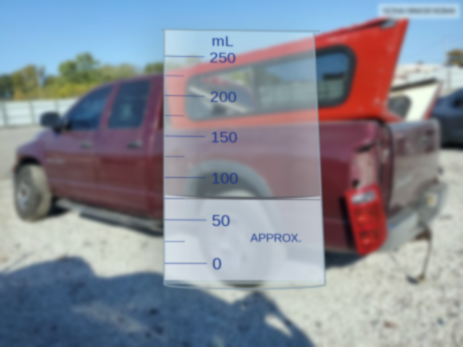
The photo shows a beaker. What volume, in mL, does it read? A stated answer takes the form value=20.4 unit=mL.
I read value=75 unit=mL
